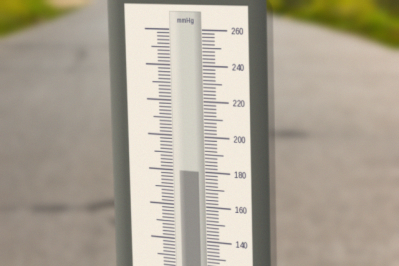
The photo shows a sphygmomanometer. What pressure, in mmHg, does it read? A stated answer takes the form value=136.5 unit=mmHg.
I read value=180 unit=mmHg
